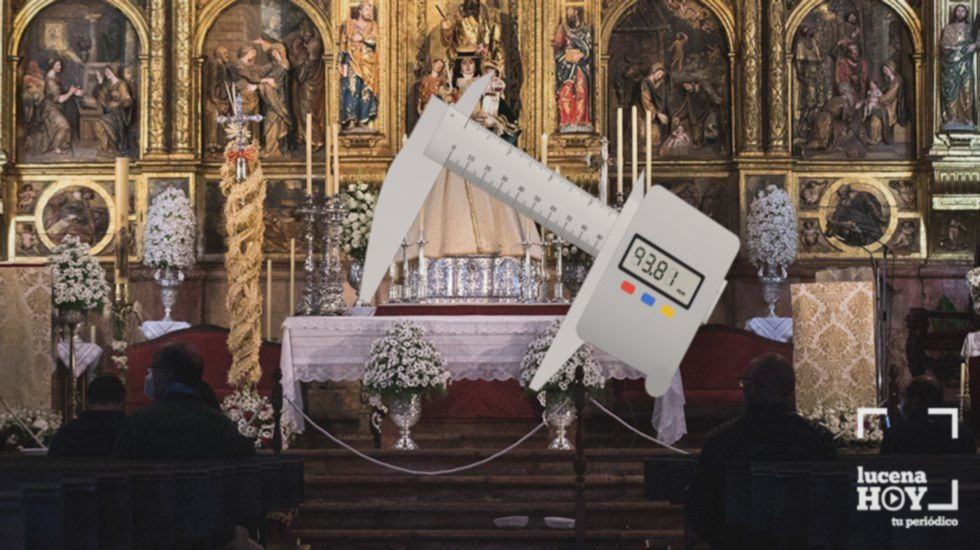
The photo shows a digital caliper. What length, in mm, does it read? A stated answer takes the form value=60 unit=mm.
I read value=93.81 unit=mm
